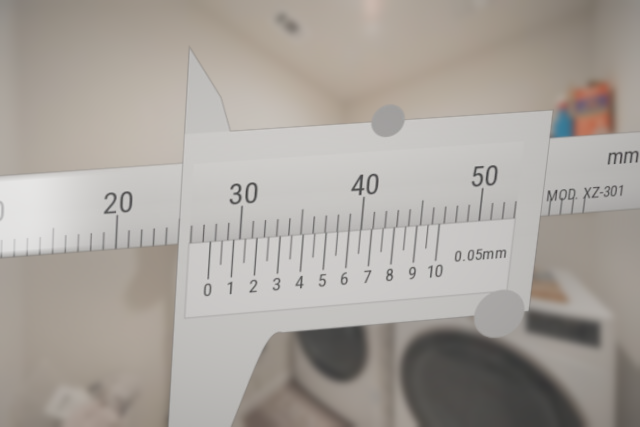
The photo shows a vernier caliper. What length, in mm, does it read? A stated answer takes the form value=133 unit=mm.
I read value=27.6 unit=mm
